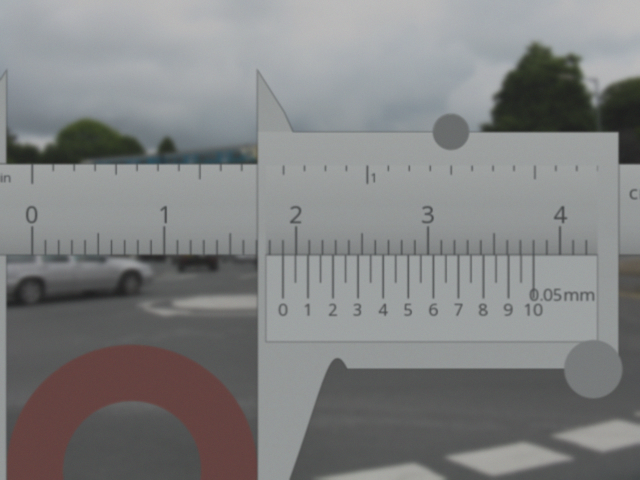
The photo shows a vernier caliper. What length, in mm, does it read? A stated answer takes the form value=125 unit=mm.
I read value=19.0 unit=mm
